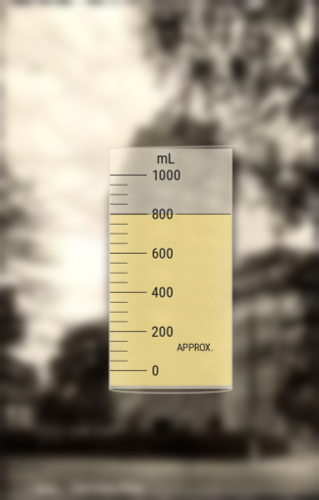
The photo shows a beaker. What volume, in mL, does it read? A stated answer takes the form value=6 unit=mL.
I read value=800 unit=mL
